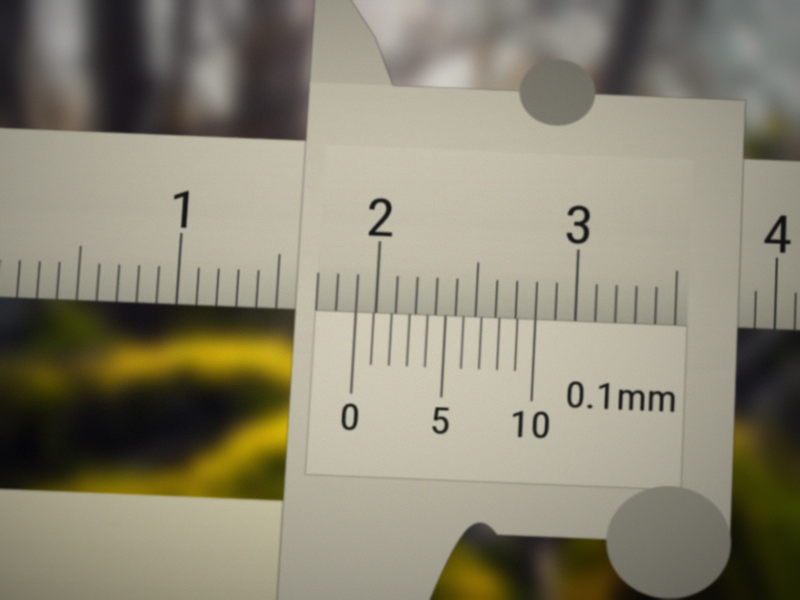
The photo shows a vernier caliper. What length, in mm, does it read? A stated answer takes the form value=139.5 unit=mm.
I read value=19.0 unit=mm
